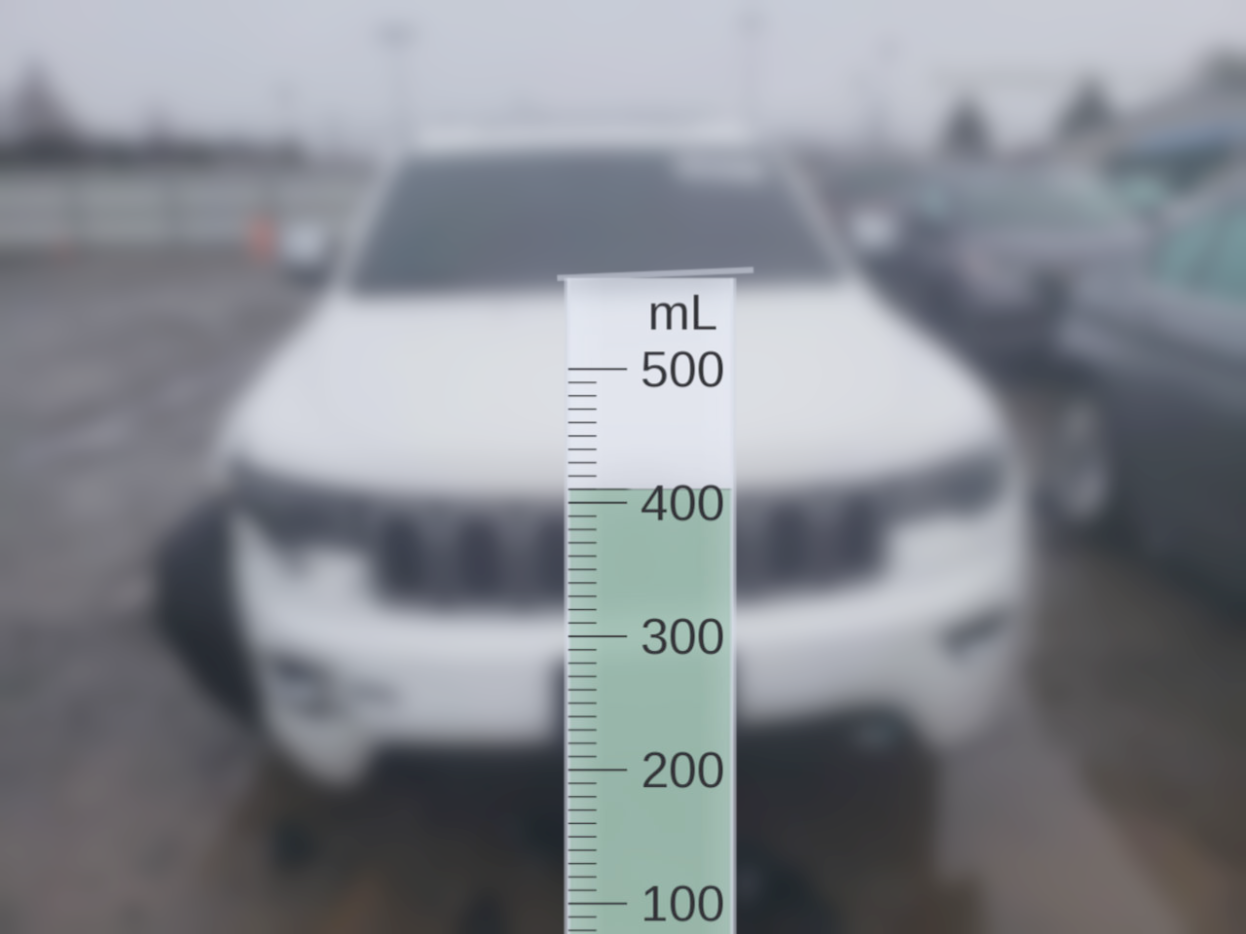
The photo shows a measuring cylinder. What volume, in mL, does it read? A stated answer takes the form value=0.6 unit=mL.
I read value=410 unit=mL
